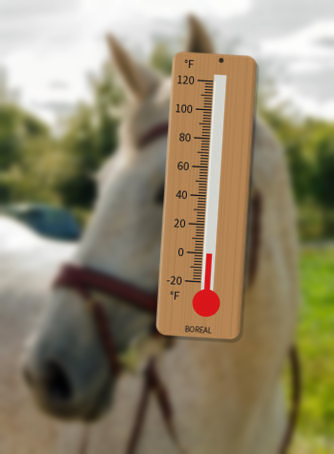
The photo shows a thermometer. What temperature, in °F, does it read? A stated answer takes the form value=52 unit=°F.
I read value=0 unit=°F
